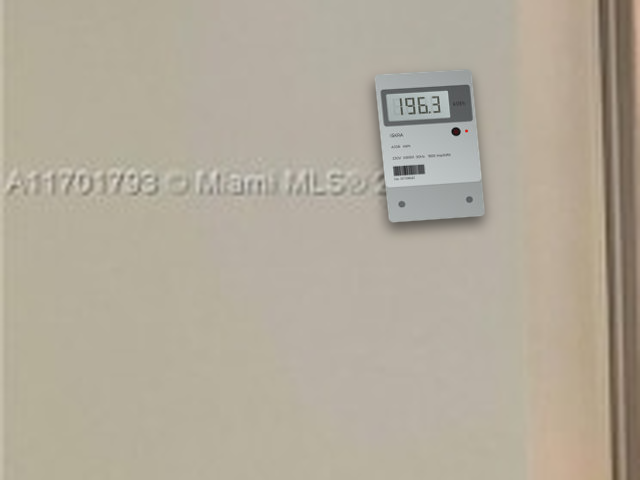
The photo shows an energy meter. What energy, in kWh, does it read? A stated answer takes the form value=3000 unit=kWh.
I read value=196.3 unit=kWh
